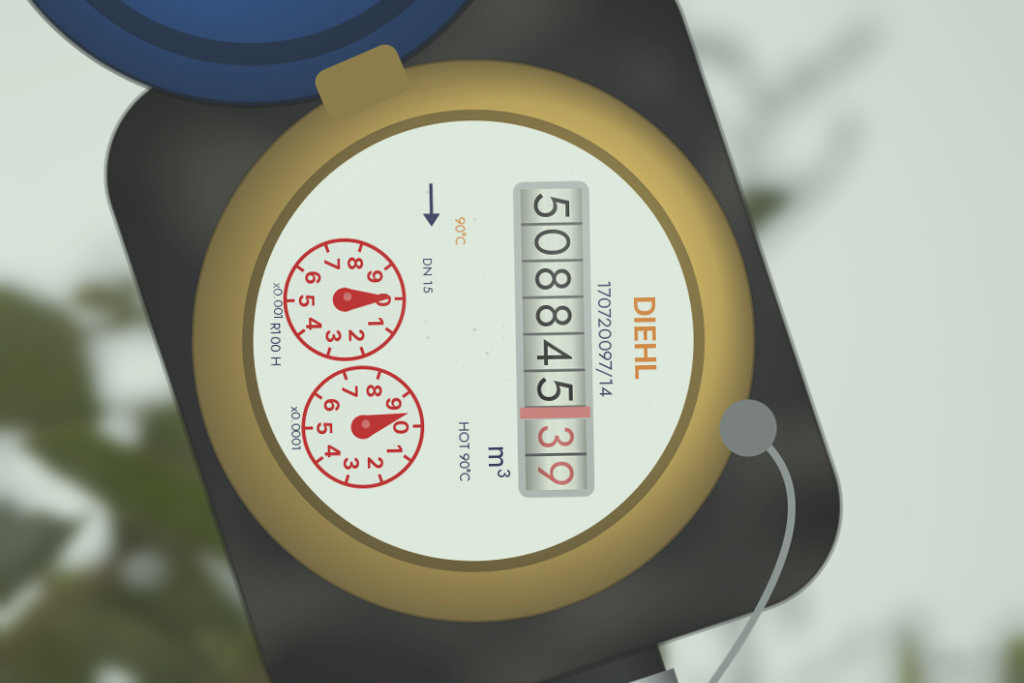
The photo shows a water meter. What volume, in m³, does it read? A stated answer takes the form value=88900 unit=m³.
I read value=508845.3899 unit=m³
